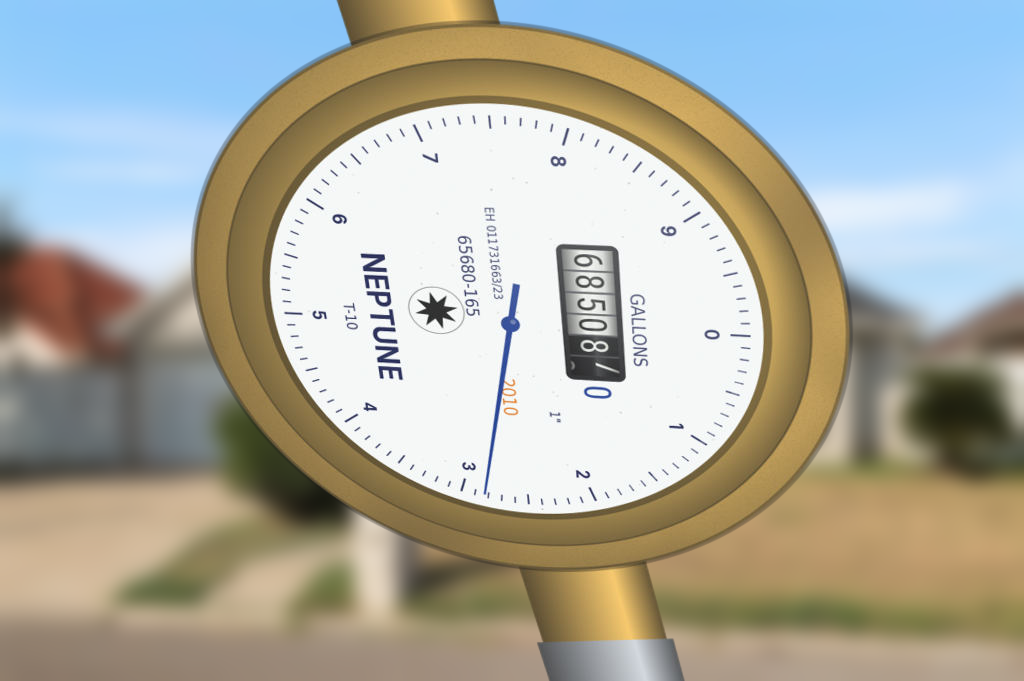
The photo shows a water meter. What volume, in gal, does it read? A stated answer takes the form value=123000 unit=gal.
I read value=6850872.8 unit=gal
